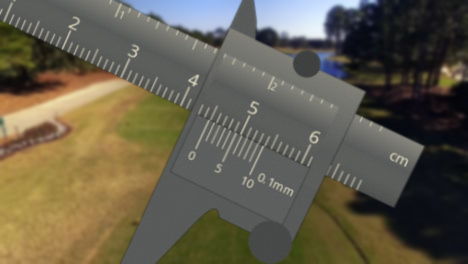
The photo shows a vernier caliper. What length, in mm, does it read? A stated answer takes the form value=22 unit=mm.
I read value=44.8 unit=mm
